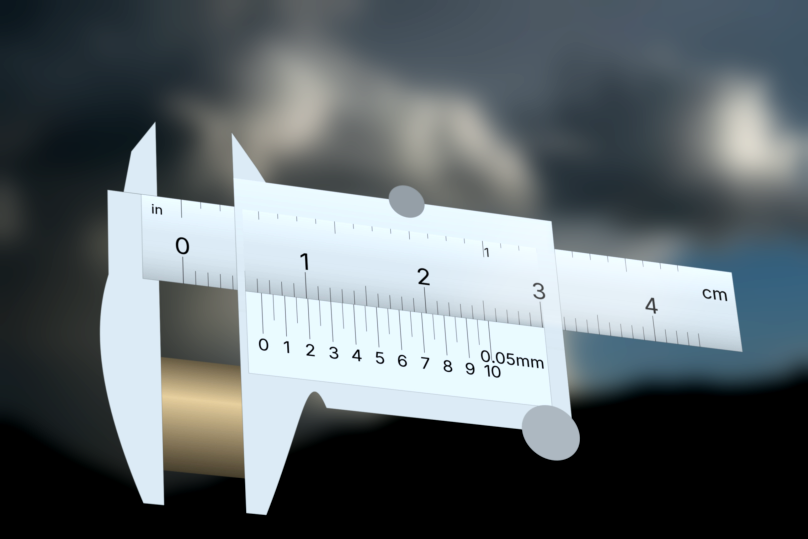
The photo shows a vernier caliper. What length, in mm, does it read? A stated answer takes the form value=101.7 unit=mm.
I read value=6.3 unit=mm
